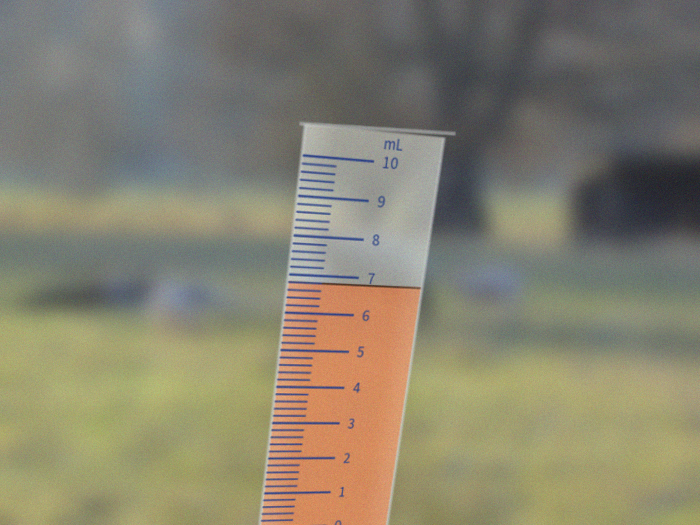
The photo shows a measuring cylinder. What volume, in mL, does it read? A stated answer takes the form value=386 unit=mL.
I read value=6.8 unit=mL
